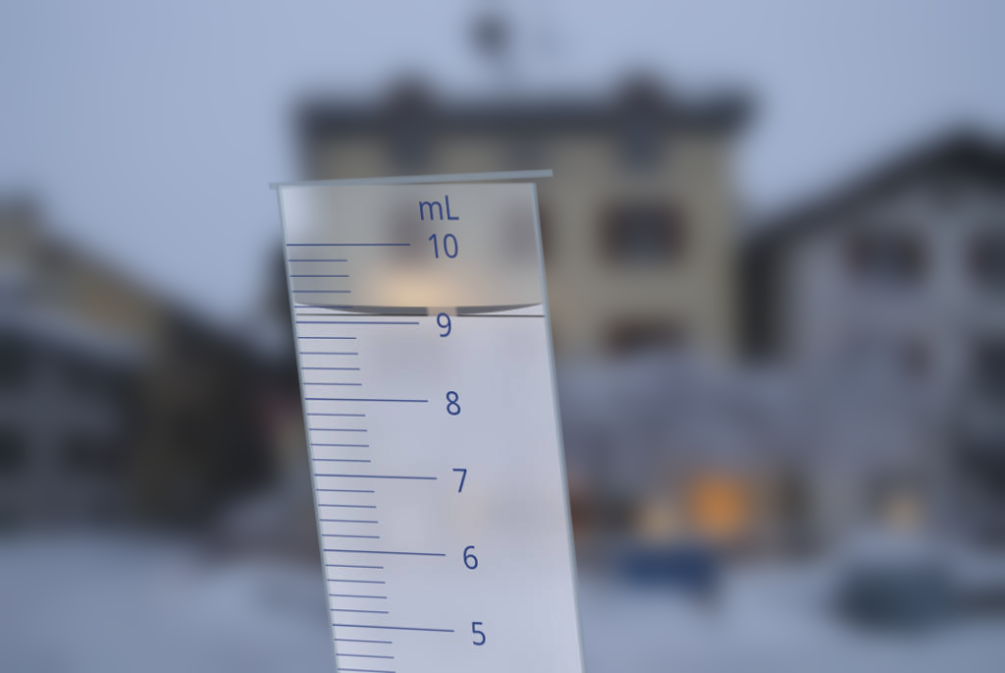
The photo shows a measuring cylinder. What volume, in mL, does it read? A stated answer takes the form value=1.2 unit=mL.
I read value=9.1 unit=mL
